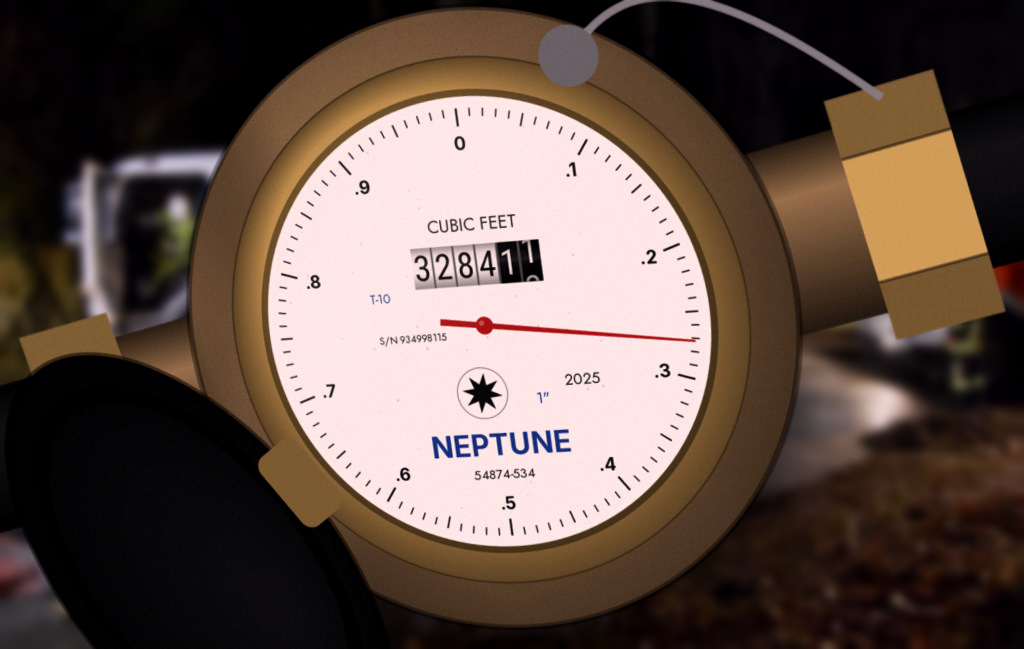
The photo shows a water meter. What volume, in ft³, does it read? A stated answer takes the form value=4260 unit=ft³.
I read value=328411.27 unit=ft³
